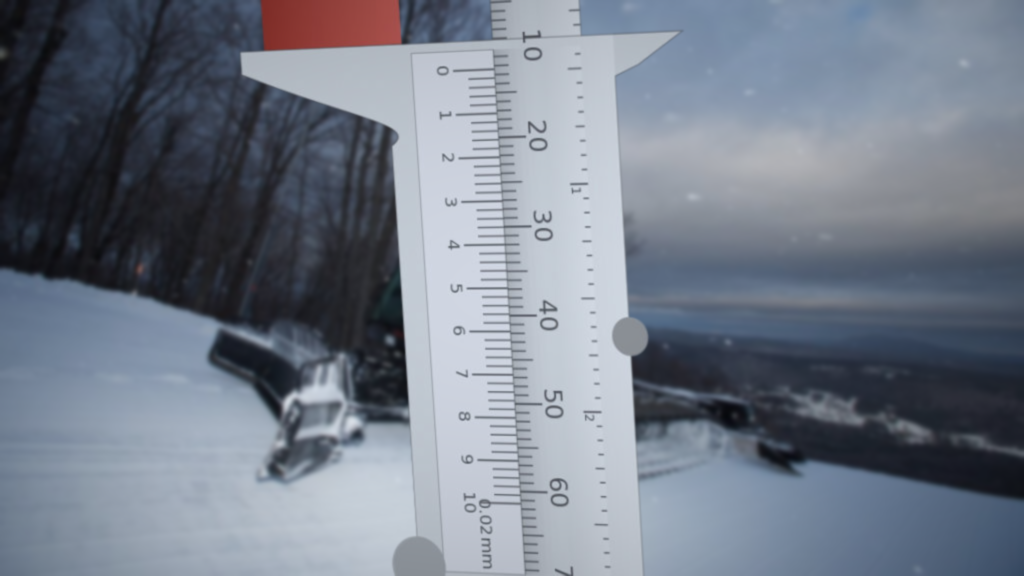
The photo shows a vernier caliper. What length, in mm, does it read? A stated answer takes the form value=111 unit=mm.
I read value=12.4 unit=mm
